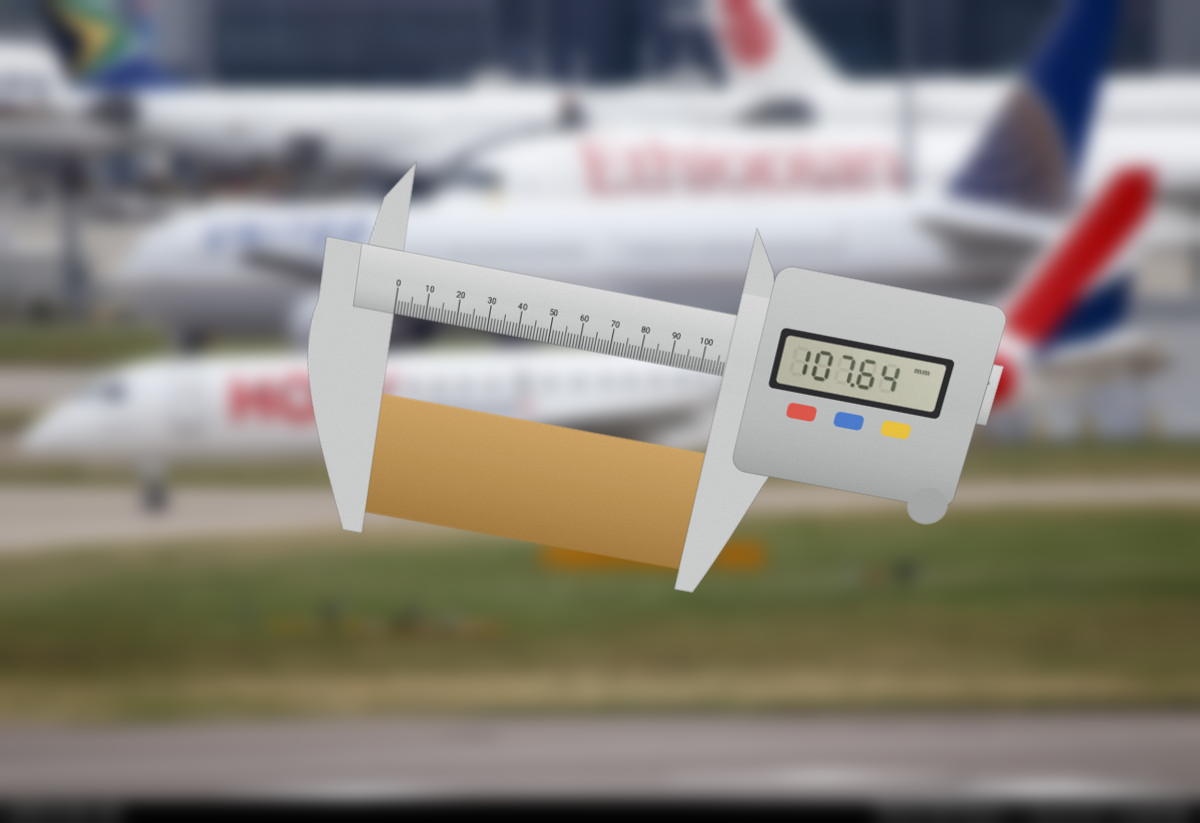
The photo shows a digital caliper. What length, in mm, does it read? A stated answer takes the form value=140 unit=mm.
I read value=107.64 unit=mm
